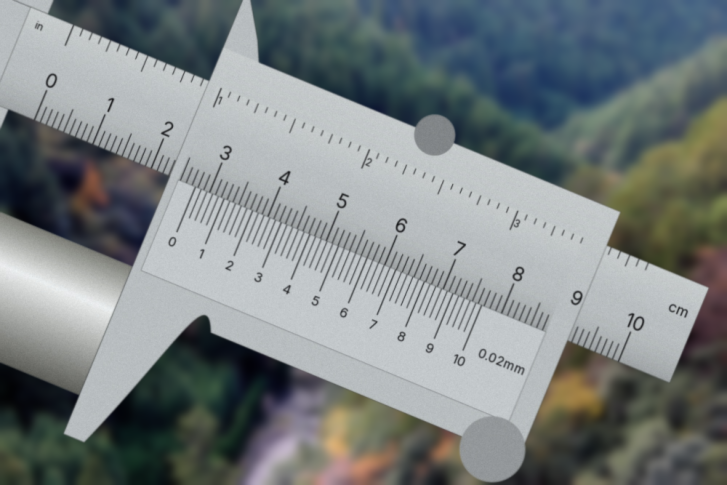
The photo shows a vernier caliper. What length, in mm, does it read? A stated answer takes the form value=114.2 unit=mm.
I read value=27.6 unit=mm
